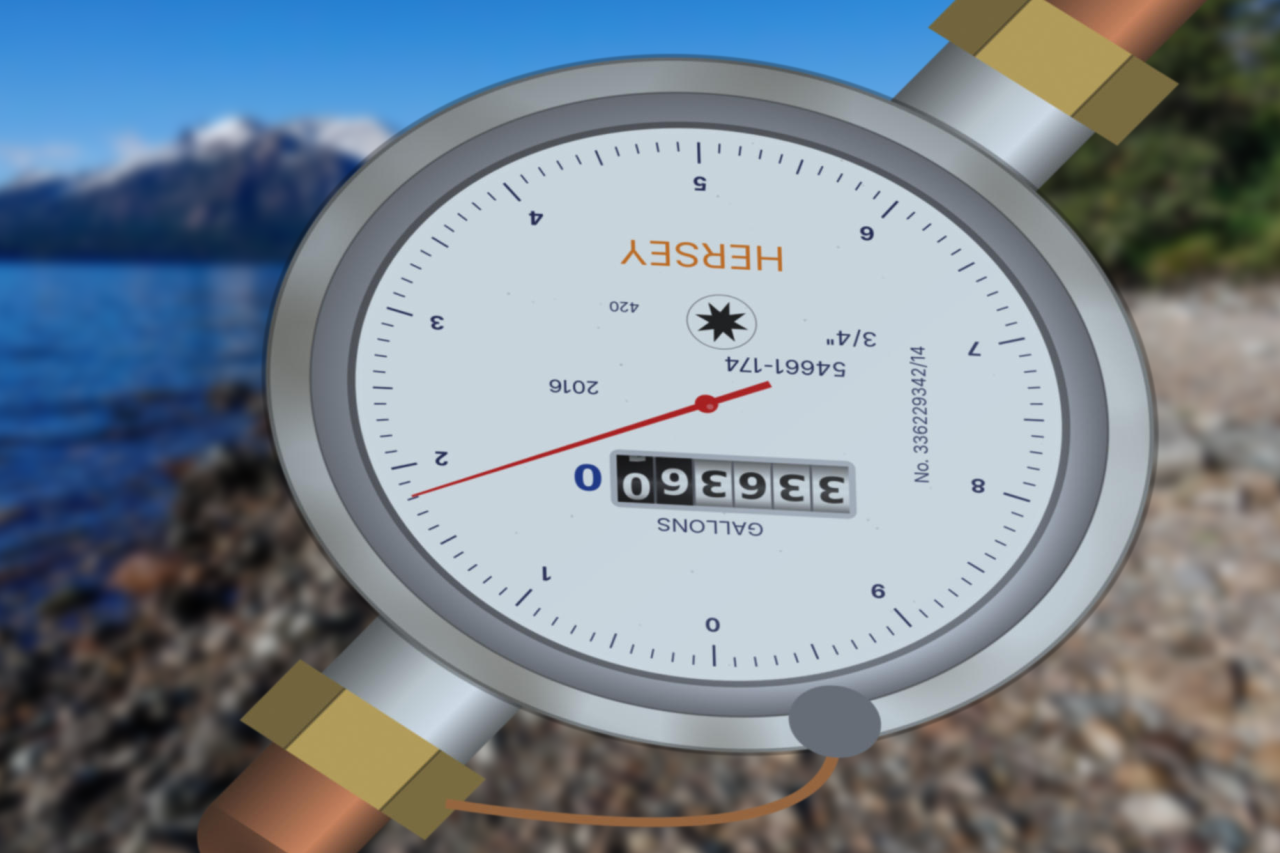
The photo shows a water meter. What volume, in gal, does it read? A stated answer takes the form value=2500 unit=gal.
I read value=3363601.8 unit=gal
